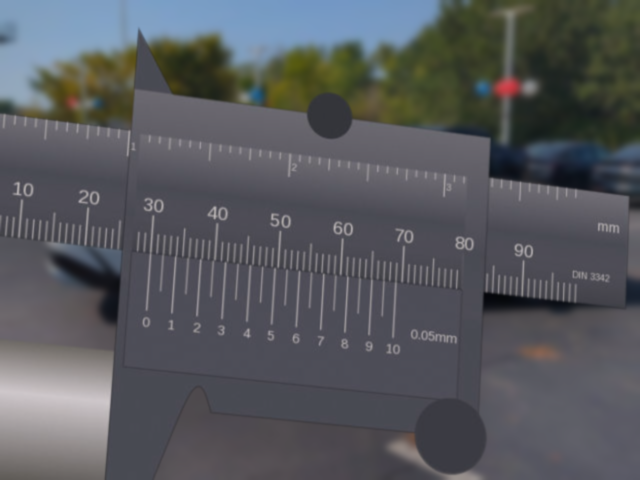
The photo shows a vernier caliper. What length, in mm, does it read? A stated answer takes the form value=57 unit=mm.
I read value=30.0 unit=mm
